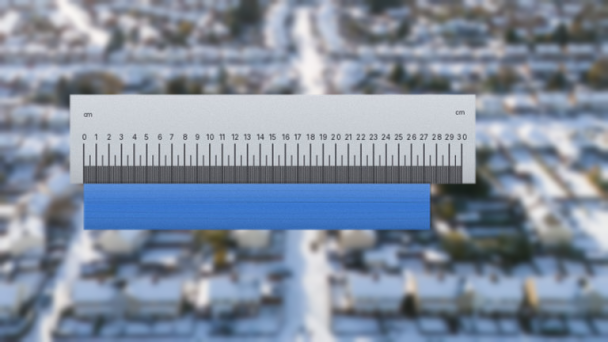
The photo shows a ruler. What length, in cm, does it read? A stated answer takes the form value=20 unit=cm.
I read value=27.5 unit=cm
